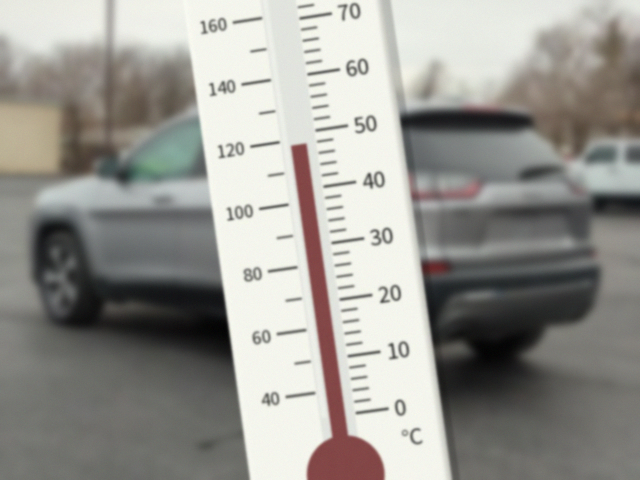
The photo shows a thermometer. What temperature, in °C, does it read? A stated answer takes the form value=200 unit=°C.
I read value=48 unit=°C
